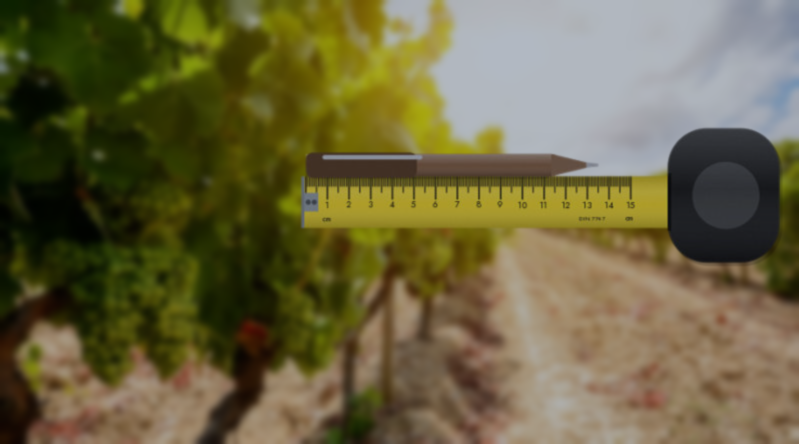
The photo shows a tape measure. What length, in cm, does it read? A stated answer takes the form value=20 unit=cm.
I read value=13.5 unit=cm
